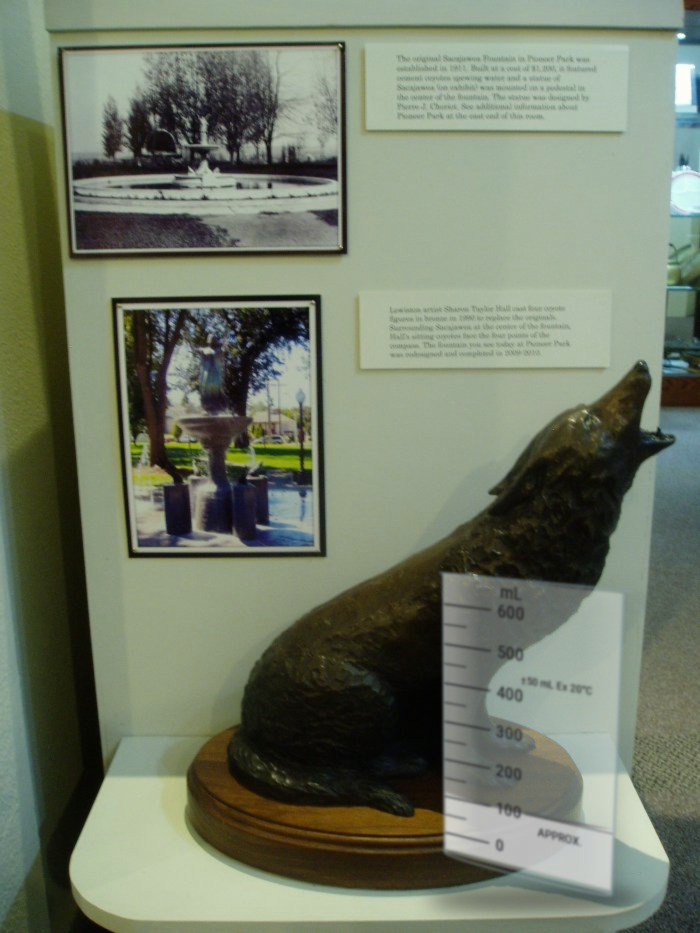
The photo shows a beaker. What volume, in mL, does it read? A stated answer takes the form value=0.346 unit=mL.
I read value=100 unit=mL
